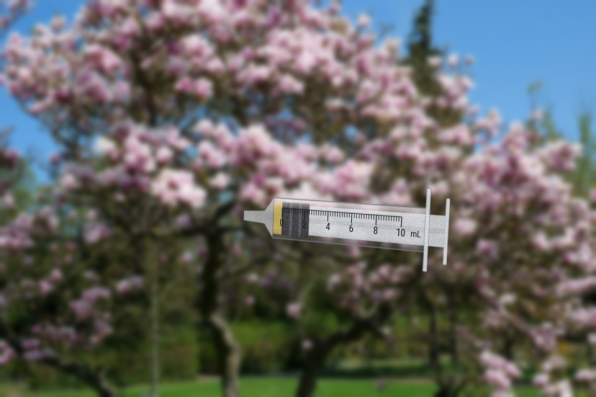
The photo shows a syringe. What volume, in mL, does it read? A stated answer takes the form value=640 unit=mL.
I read value=0 unit=mL
